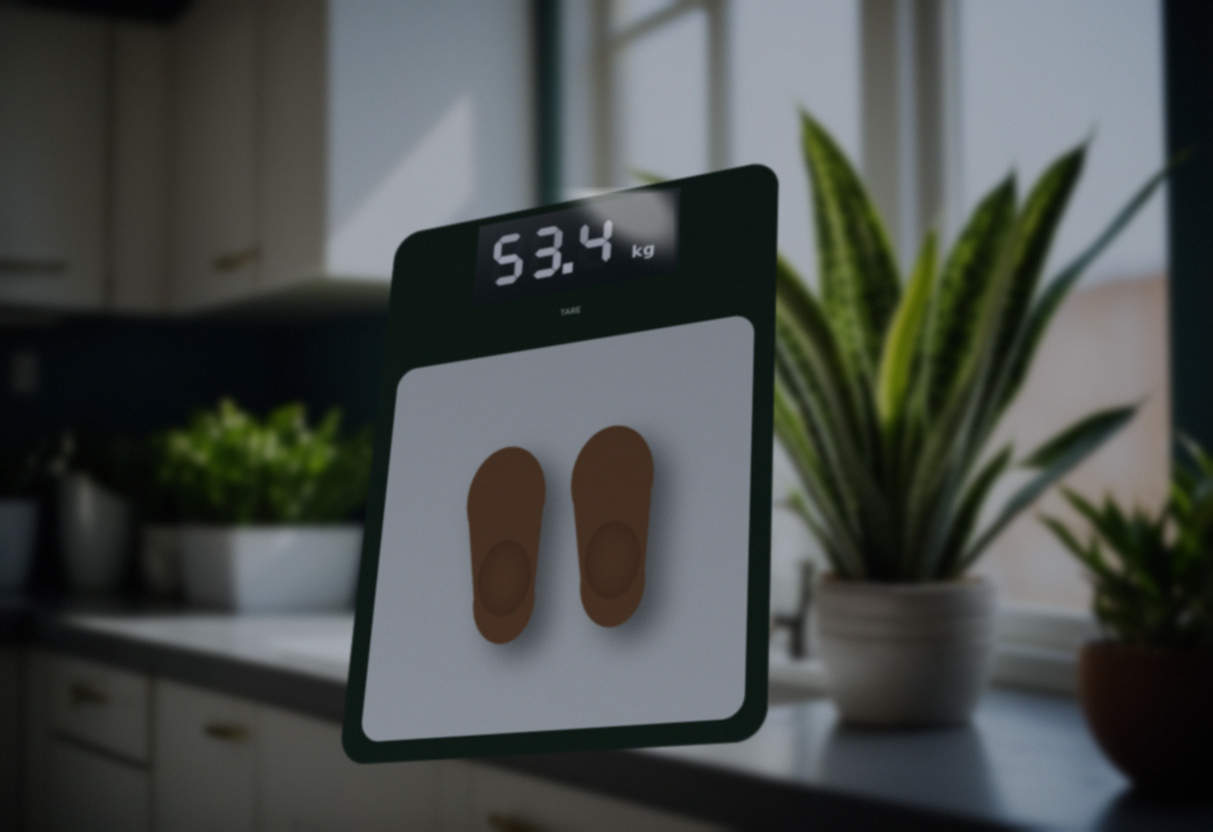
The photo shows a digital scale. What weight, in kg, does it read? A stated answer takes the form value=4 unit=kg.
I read value=53.4 unit=kg
